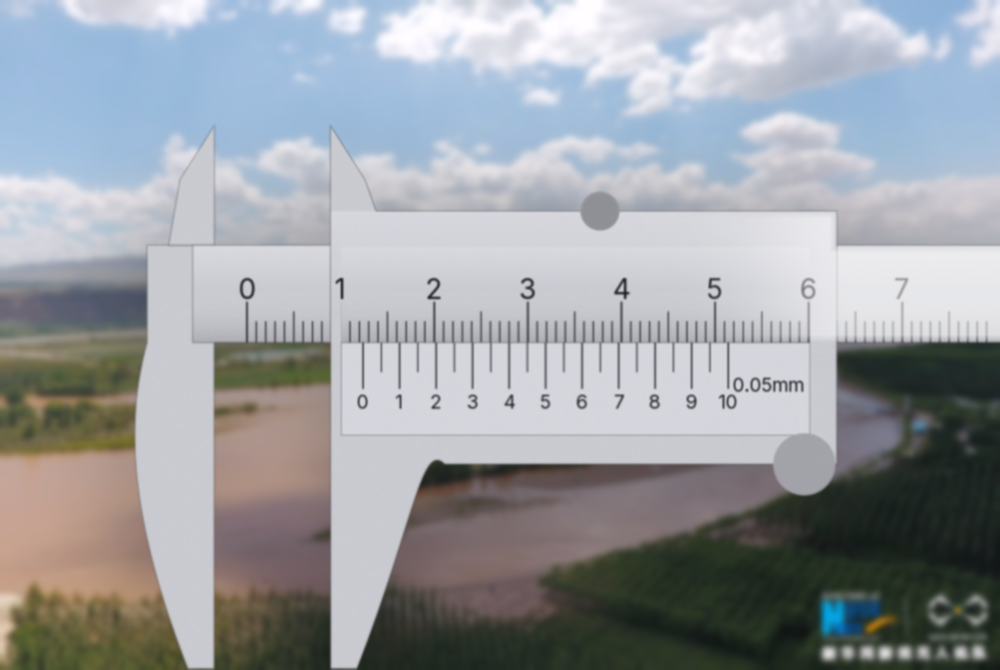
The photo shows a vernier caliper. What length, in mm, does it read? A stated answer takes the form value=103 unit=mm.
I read value=12.4 unit=mm
